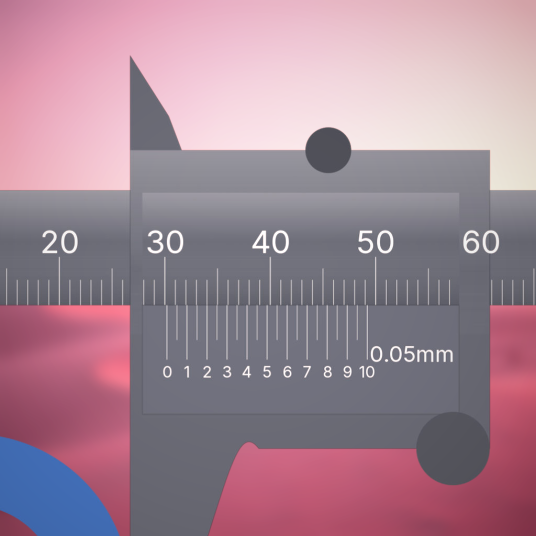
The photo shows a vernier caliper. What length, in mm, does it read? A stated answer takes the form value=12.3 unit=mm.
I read value=30.2 unit=mm
